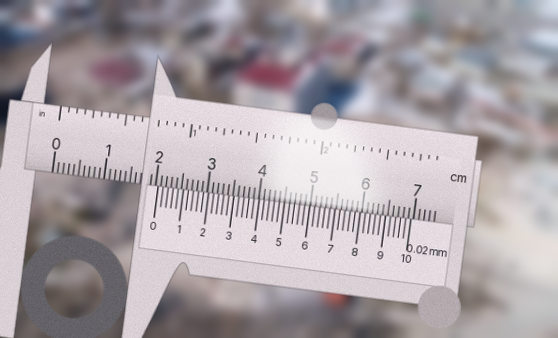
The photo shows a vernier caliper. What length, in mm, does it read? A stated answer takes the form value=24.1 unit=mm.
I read value=20.5 unit=mm
